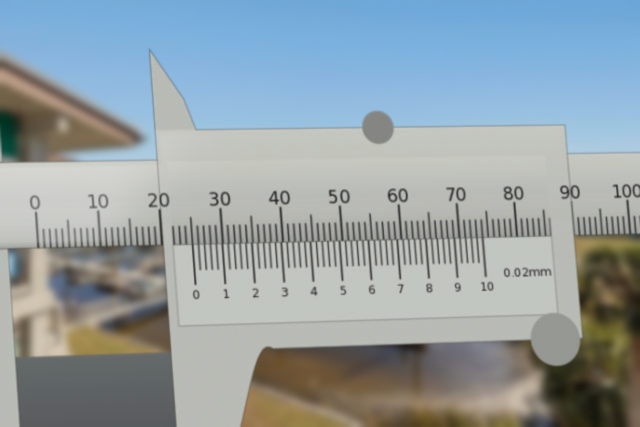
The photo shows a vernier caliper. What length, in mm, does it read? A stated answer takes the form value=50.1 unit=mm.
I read value=25.0 unit=mm
